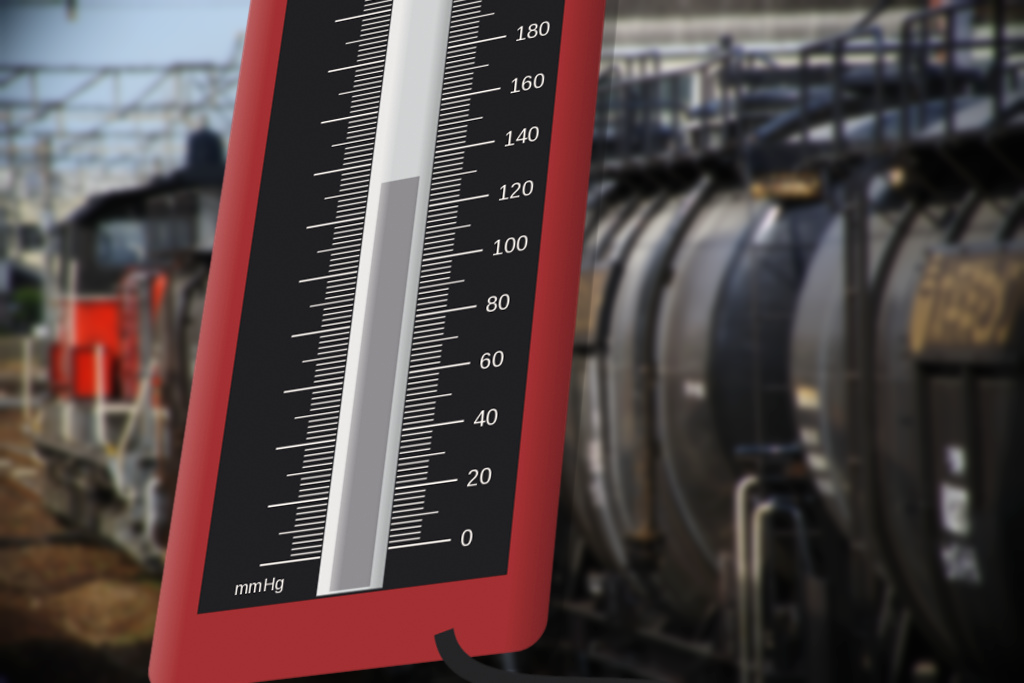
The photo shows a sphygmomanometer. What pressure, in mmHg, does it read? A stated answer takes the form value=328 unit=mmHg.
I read value=132 unit=mmHg
